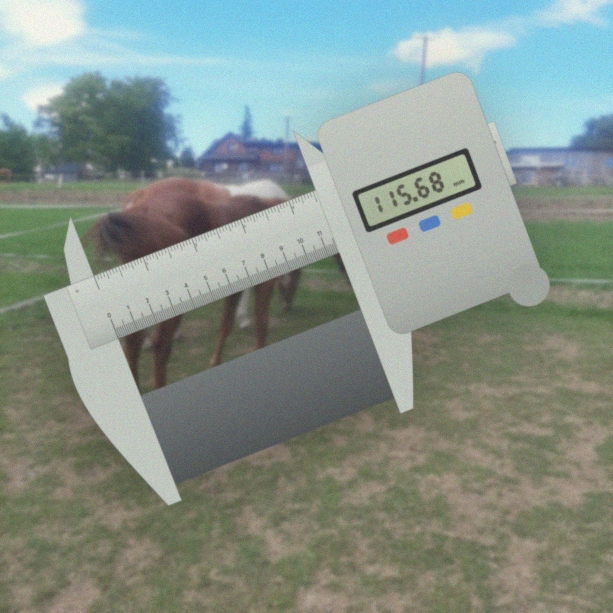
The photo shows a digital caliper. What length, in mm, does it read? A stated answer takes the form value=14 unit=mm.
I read value=115.68 unit=mm
